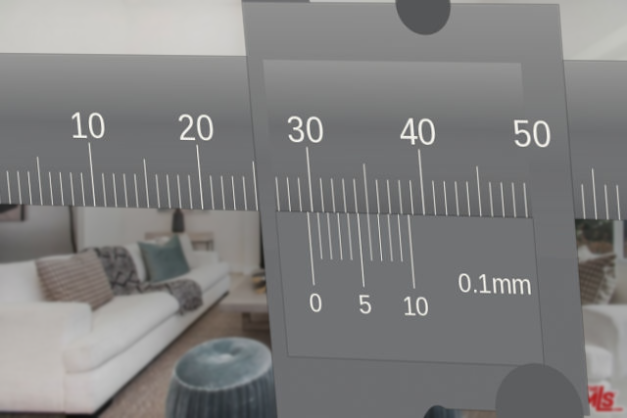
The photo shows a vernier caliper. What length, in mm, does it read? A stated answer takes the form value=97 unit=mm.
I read value=29.6 unit=mm
